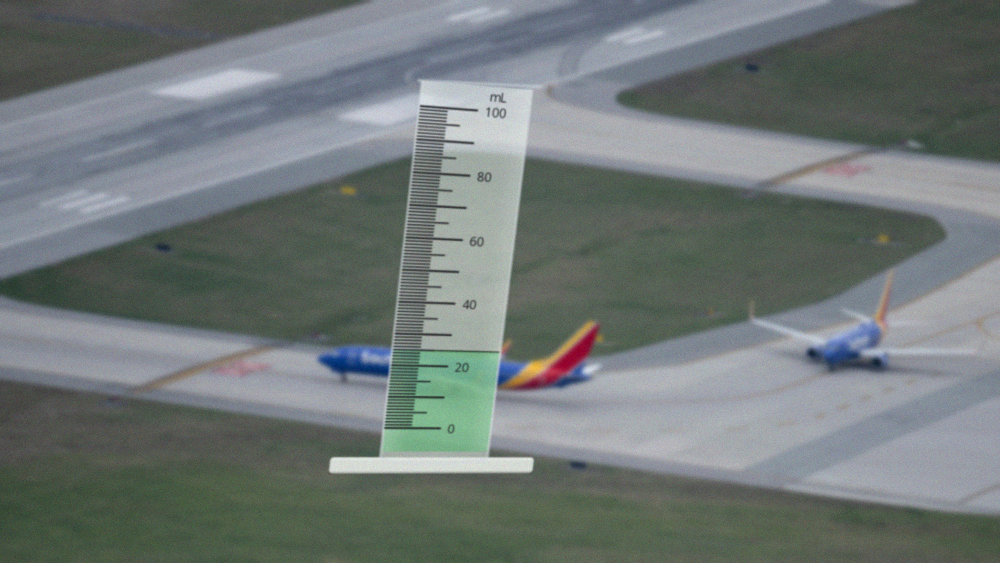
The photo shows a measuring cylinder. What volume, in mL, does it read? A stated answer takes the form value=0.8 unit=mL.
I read value=25 unit=mL
